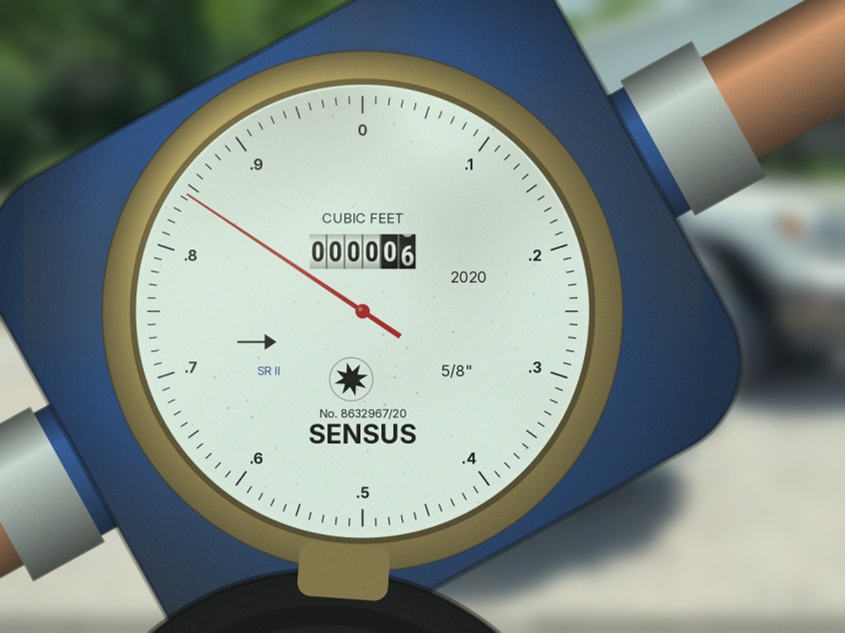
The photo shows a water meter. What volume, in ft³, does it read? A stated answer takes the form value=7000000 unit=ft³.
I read value=5.84 unit=ft³
